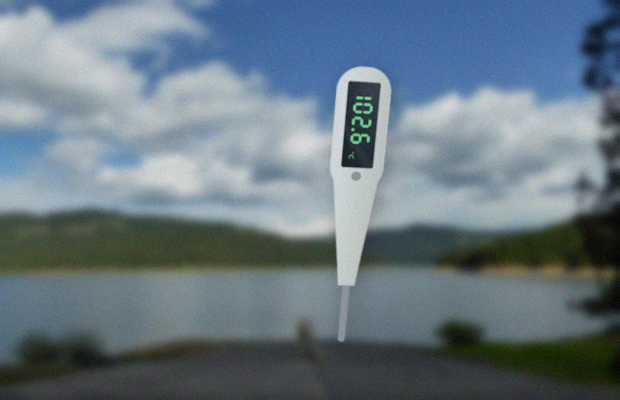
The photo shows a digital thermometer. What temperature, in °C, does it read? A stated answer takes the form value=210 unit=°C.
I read value=102.6 unit=°C
